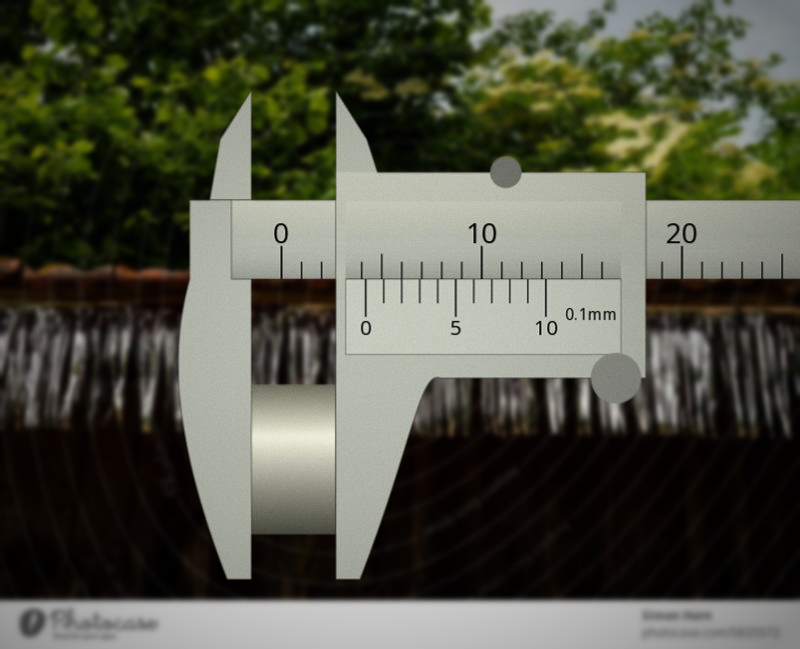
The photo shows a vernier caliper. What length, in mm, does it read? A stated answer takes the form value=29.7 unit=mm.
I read value=4.2 unit=mm
